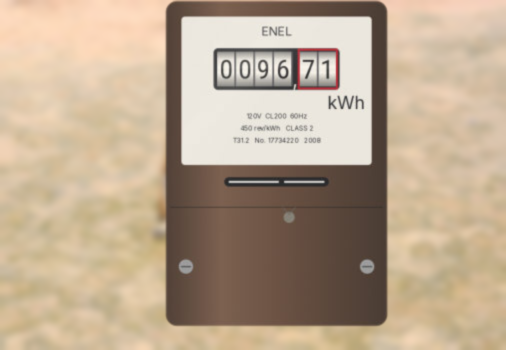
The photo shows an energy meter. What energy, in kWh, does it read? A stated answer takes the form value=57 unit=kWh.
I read value=96.71 unit=kWh
